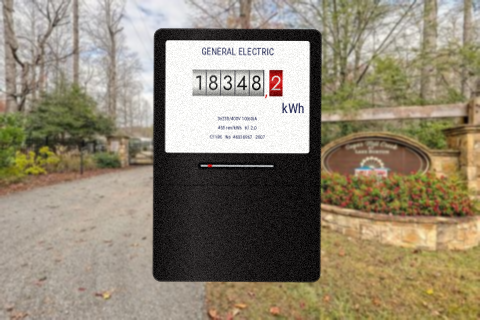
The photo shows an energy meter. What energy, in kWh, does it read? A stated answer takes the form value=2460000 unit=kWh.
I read value=18348.2 unit=kWh
